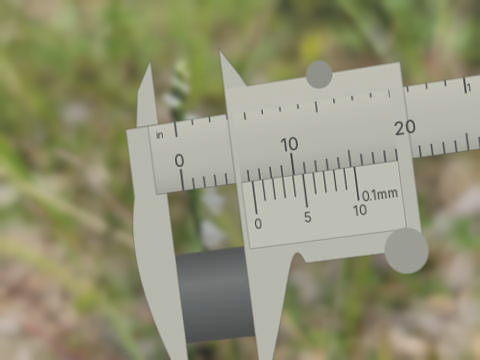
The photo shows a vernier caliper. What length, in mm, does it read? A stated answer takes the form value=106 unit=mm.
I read value=6.3 unit=mm
